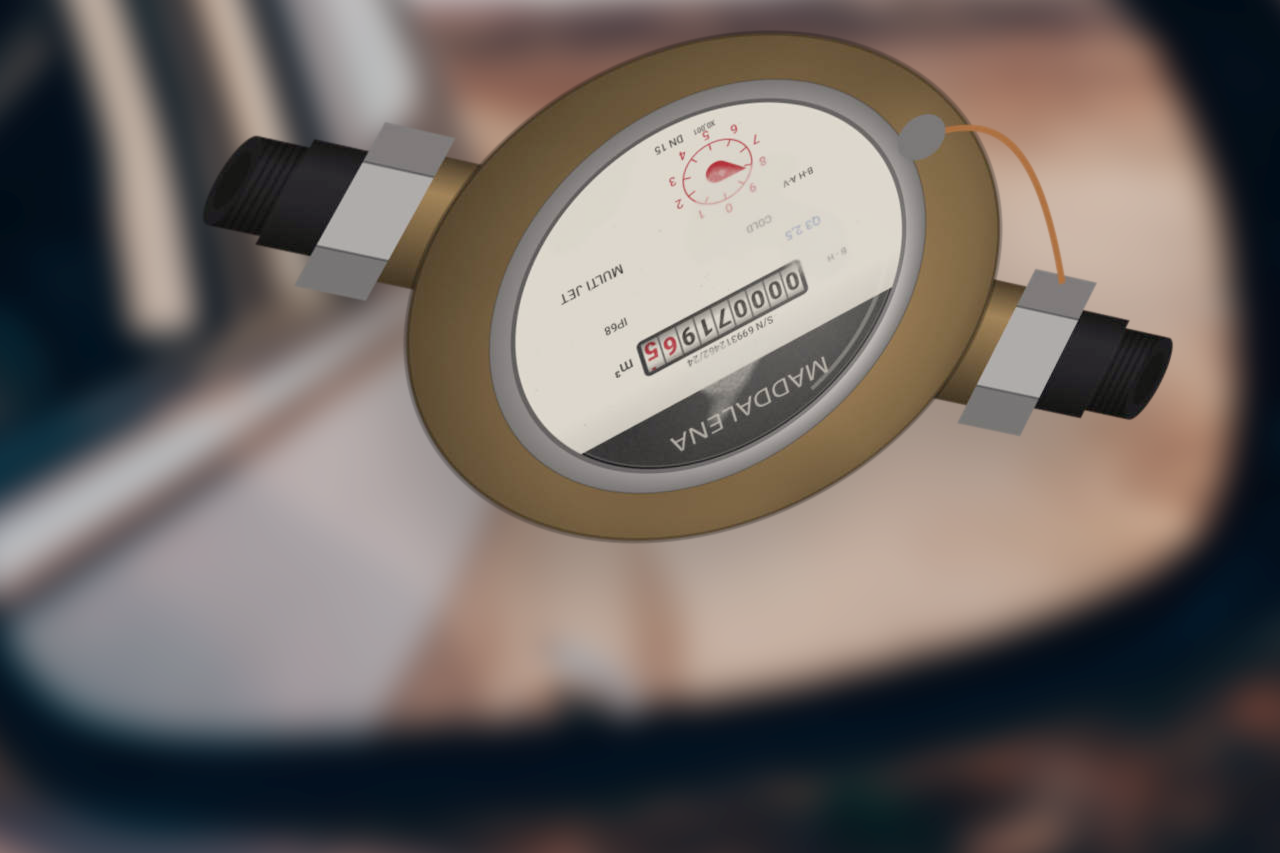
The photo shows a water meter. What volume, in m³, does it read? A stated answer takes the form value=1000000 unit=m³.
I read value=719.648 unit=m³
